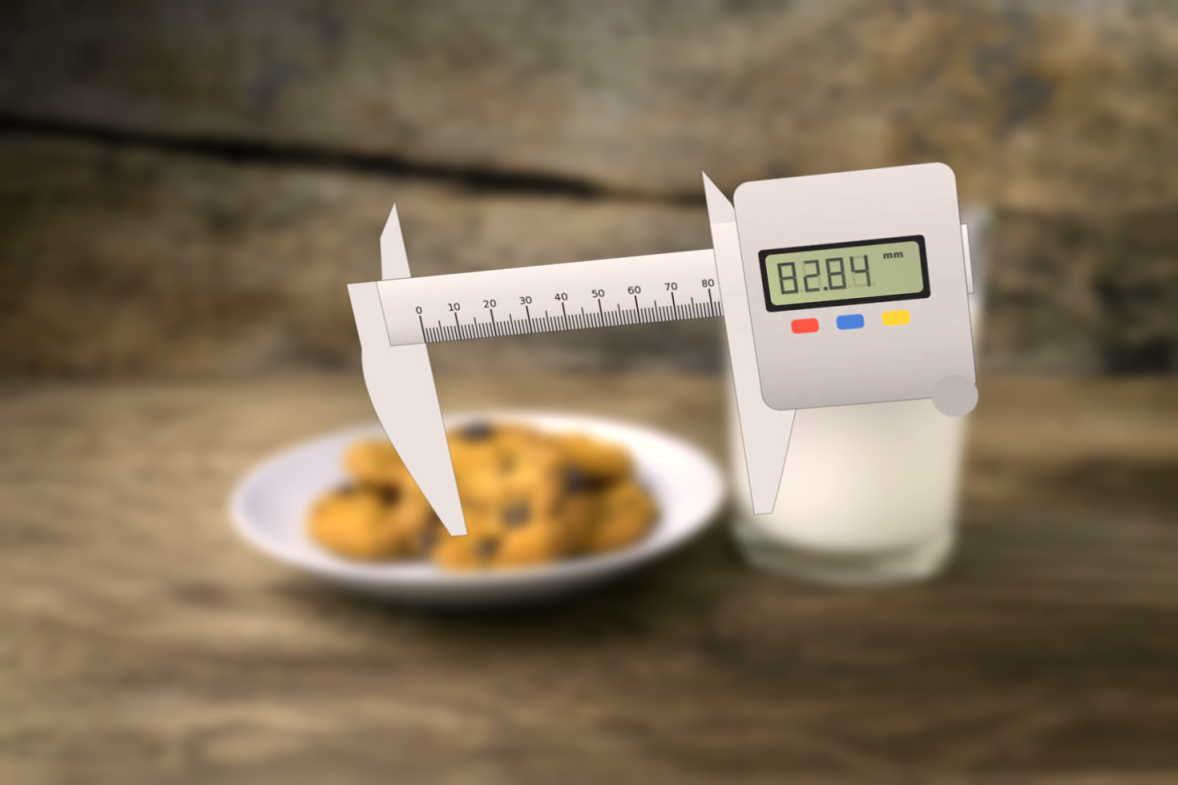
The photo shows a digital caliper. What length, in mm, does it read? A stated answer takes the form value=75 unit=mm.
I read value=82.84 unit=mm
